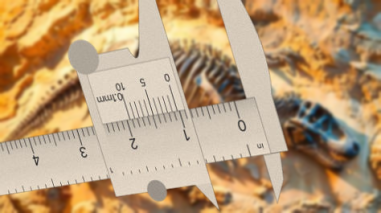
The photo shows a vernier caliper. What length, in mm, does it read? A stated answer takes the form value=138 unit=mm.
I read value=10.4 unit=mm
